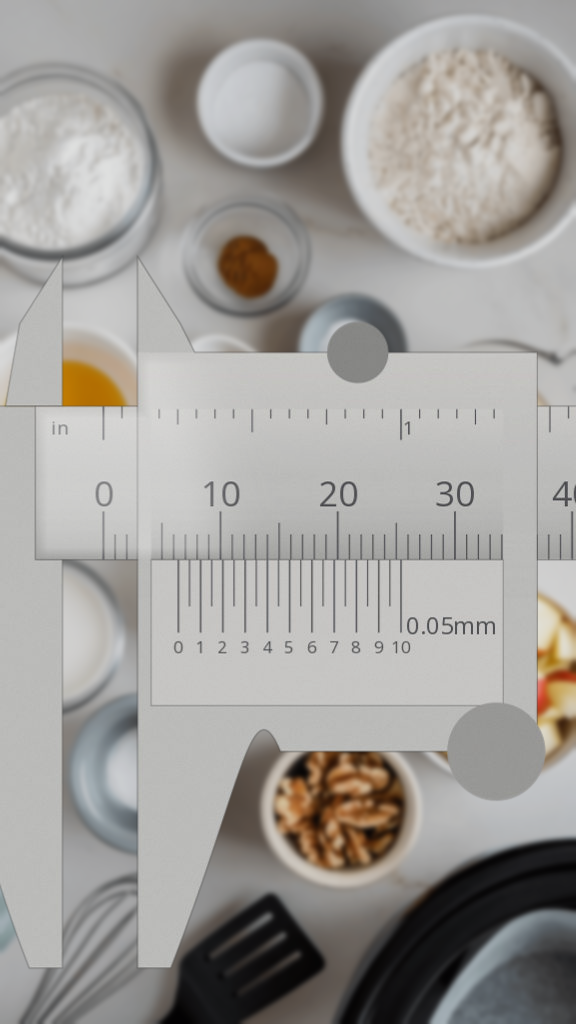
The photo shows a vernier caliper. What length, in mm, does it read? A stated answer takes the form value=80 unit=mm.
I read value=6.4 unit=mm
